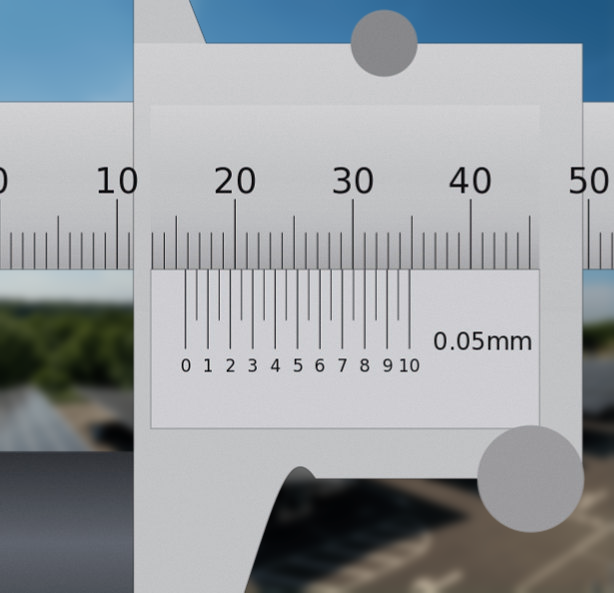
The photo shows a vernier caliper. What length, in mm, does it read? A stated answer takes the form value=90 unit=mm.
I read value=15.8 unit=mm
